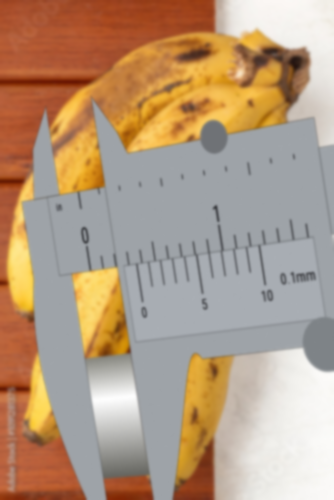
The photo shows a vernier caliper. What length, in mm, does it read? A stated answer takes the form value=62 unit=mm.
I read value=3.6 unit=mm
